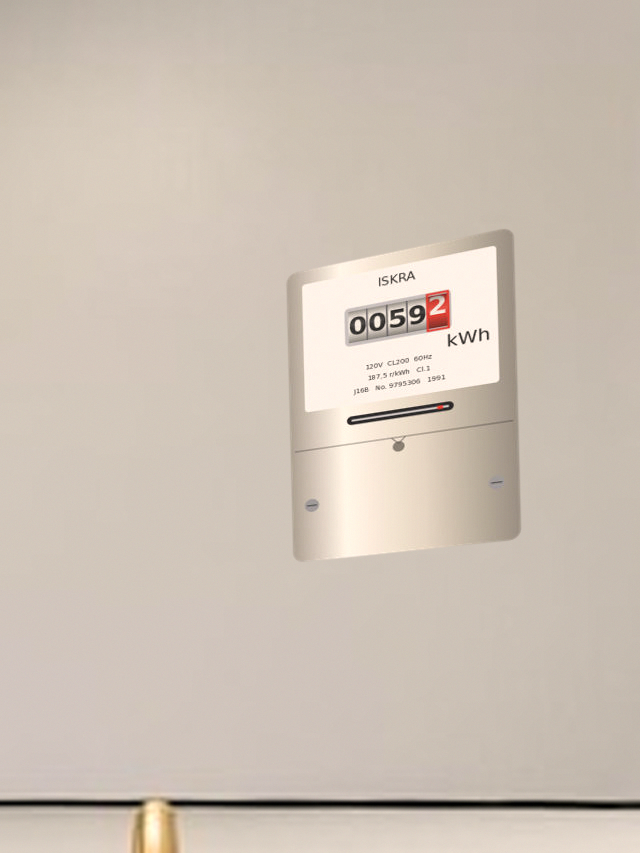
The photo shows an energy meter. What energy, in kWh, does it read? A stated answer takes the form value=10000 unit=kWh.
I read value=59.2 unit=kWh
